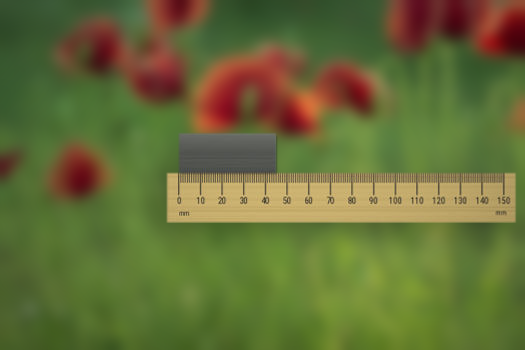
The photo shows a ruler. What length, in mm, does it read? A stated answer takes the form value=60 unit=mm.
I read value=45 unit=mm
